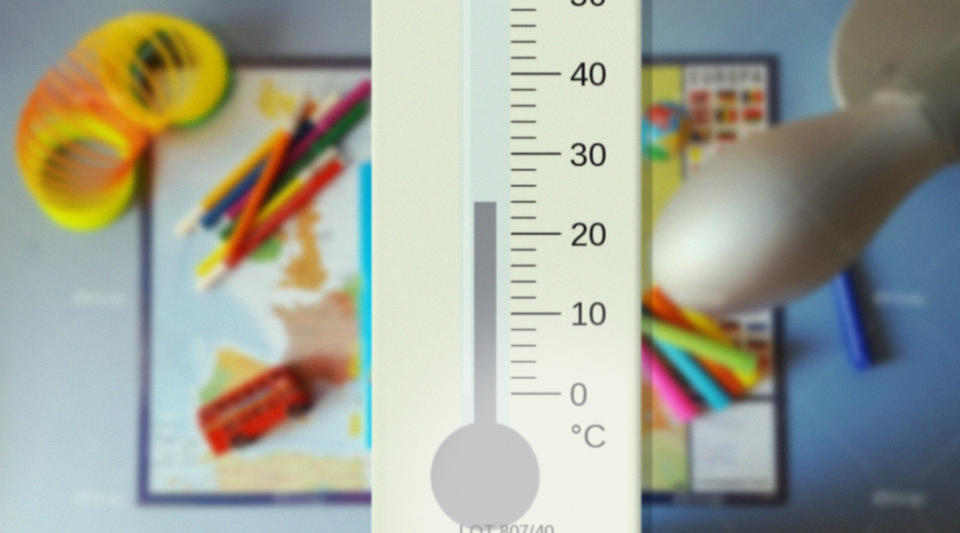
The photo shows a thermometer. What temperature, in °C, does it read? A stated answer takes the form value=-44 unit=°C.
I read value=24 unit=°C
